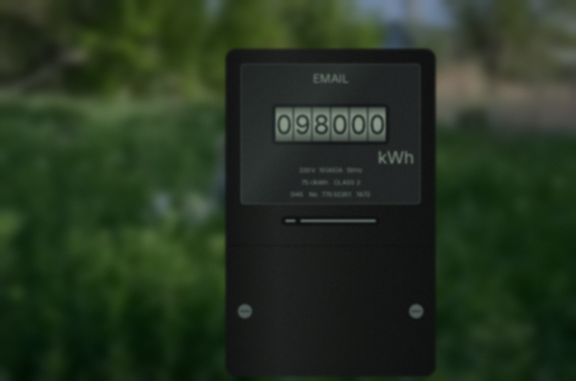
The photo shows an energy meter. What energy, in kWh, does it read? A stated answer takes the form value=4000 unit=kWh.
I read value=98000 unit=kWh
